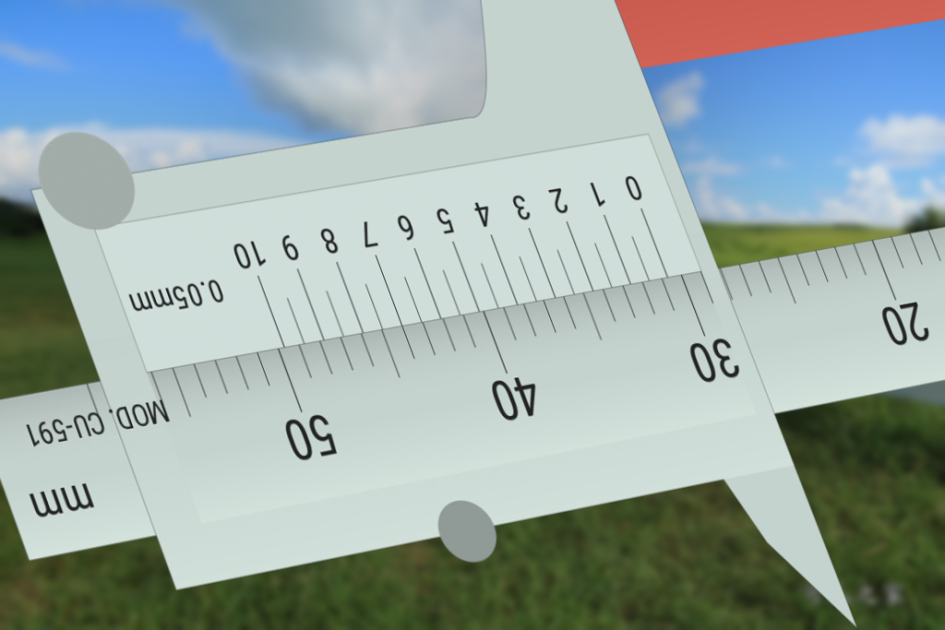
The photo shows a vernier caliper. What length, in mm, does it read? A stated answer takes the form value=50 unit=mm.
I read value=30.7 unit=mm
